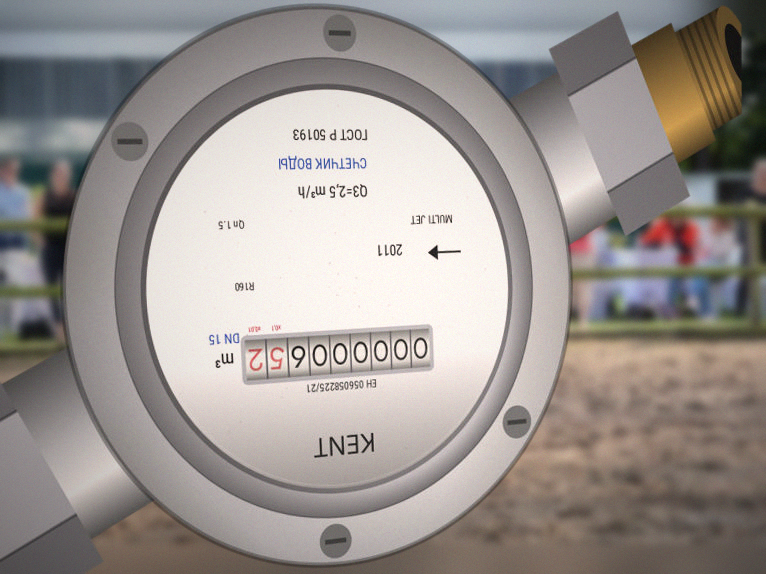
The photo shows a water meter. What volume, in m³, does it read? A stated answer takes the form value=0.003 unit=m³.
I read value=6.52 unit=m³
